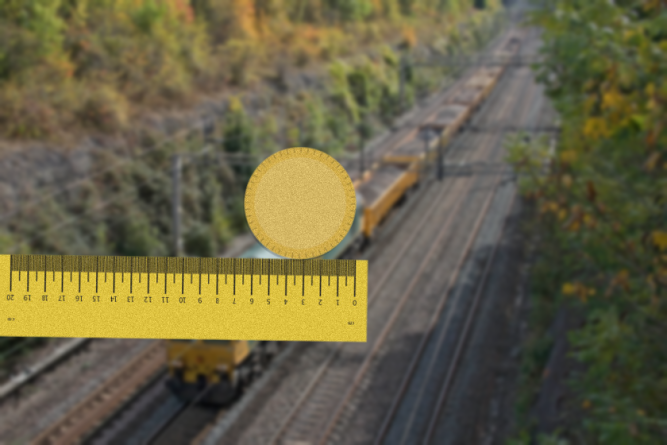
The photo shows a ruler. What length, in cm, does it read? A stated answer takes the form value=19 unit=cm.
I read value=6.5 unit=cm
